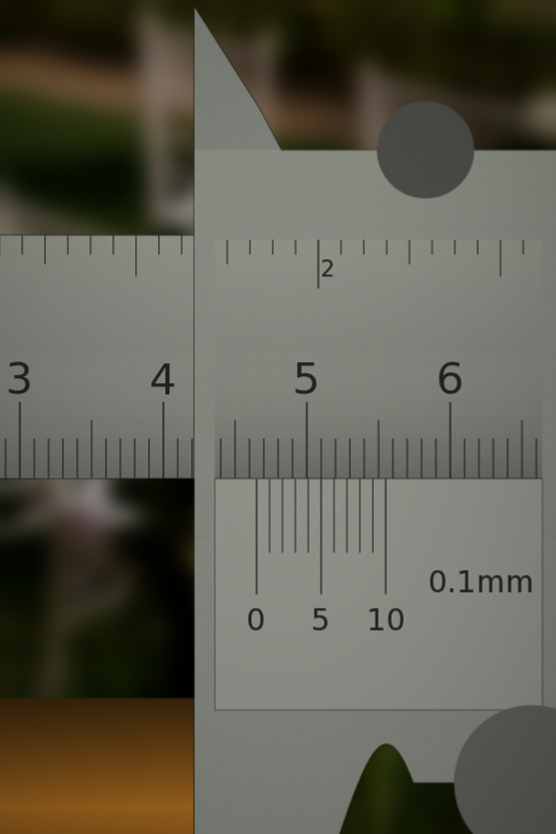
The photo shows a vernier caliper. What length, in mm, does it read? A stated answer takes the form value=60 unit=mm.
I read value=46.5 unit=mm
